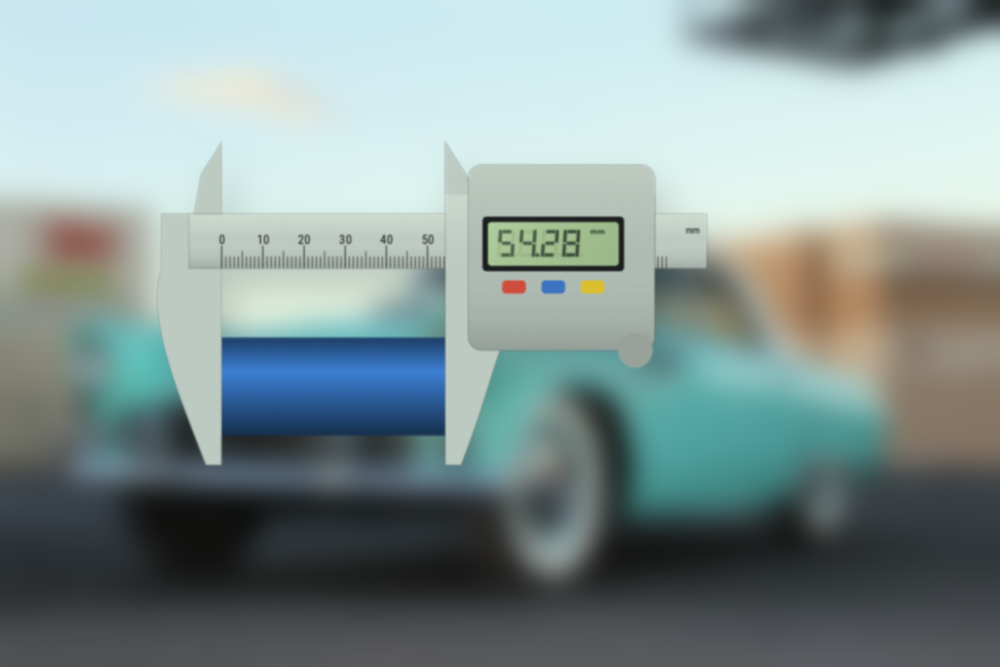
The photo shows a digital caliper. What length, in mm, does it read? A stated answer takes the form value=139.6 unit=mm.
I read value=54.28 unit=mm
